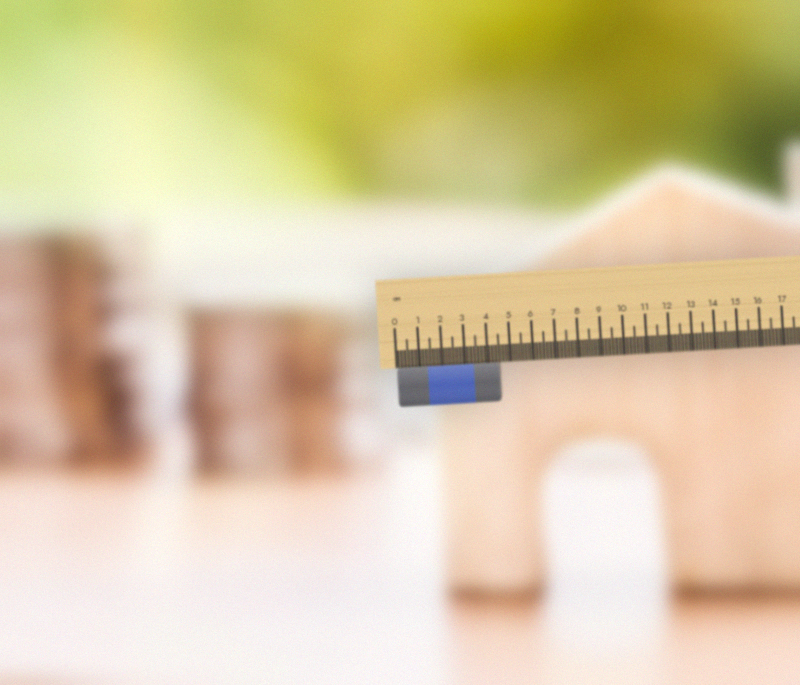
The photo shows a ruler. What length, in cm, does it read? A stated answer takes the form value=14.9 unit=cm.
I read value=4.5 unit=cm
